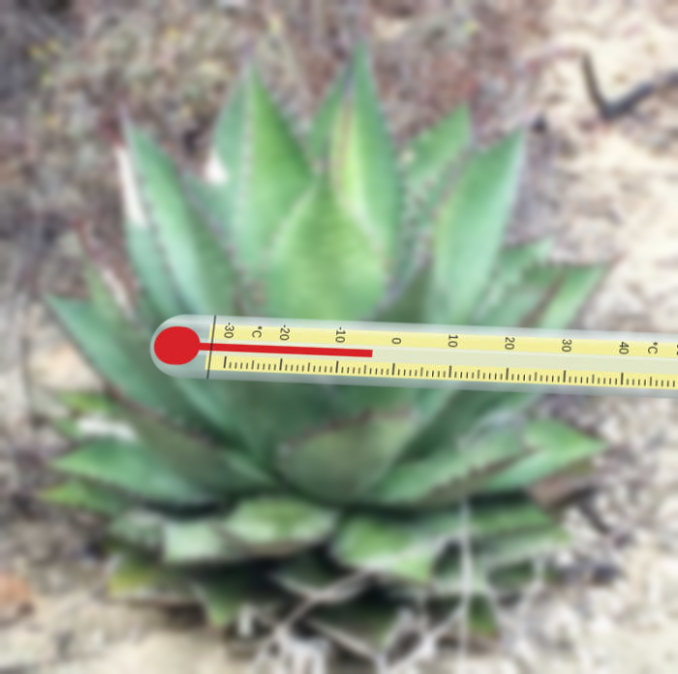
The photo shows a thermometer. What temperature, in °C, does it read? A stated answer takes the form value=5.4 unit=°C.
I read value=-4 unit=°C
